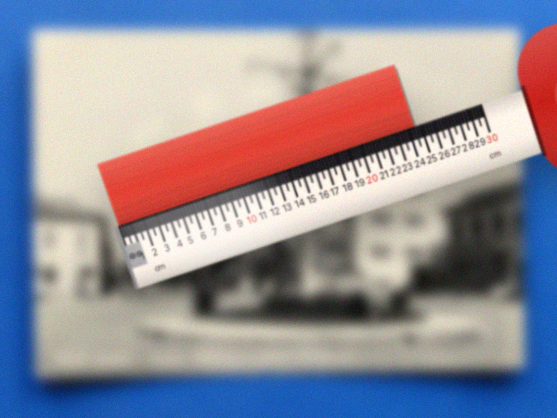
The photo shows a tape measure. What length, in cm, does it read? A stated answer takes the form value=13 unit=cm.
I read value=24.5 unit=cm
